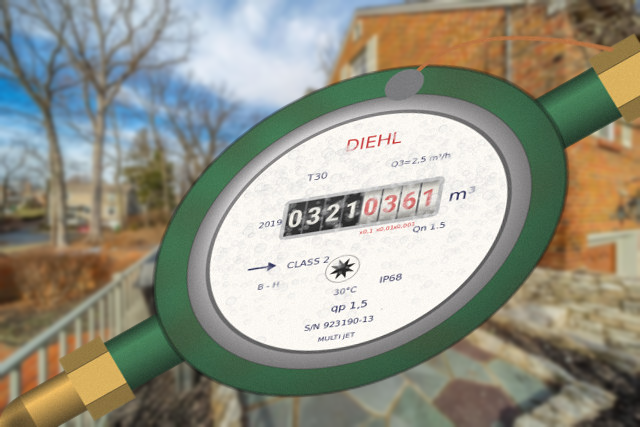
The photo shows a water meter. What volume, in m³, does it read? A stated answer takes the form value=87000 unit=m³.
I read value=321.0361 unit=m³
